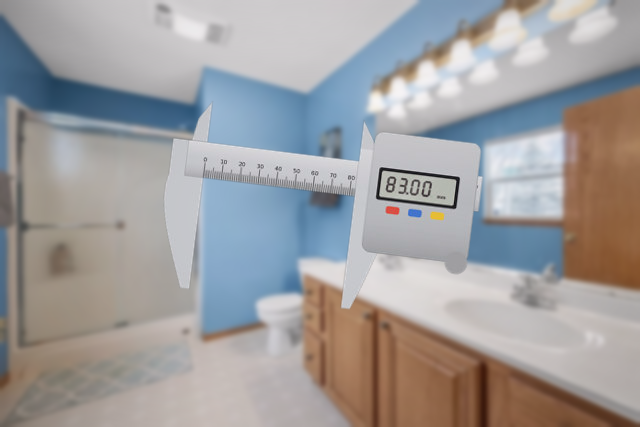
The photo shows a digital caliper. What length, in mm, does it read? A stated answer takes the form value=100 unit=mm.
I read value=83.00 unit=mm
